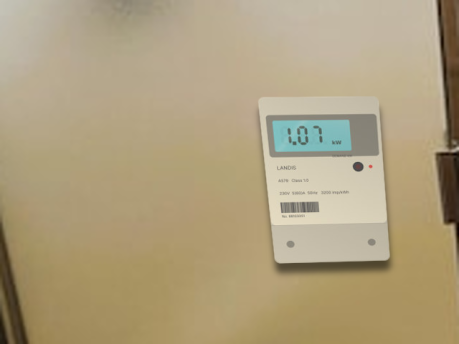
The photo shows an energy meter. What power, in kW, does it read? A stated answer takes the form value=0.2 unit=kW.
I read value=1.07 unit=kW
